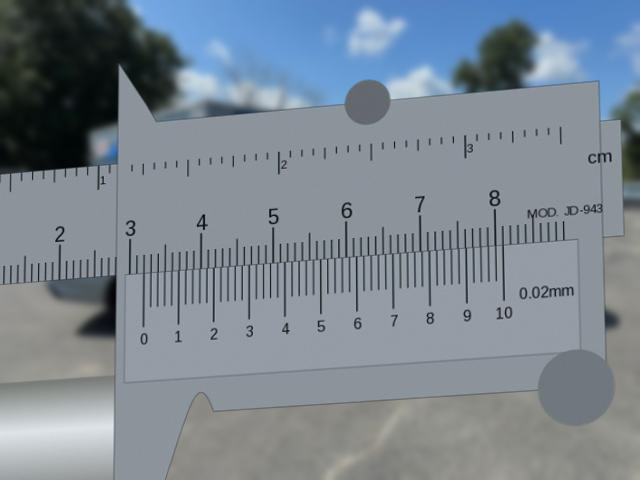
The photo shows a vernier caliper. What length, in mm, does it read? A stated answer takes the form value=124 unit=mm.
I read value=32.0 unit=mm
